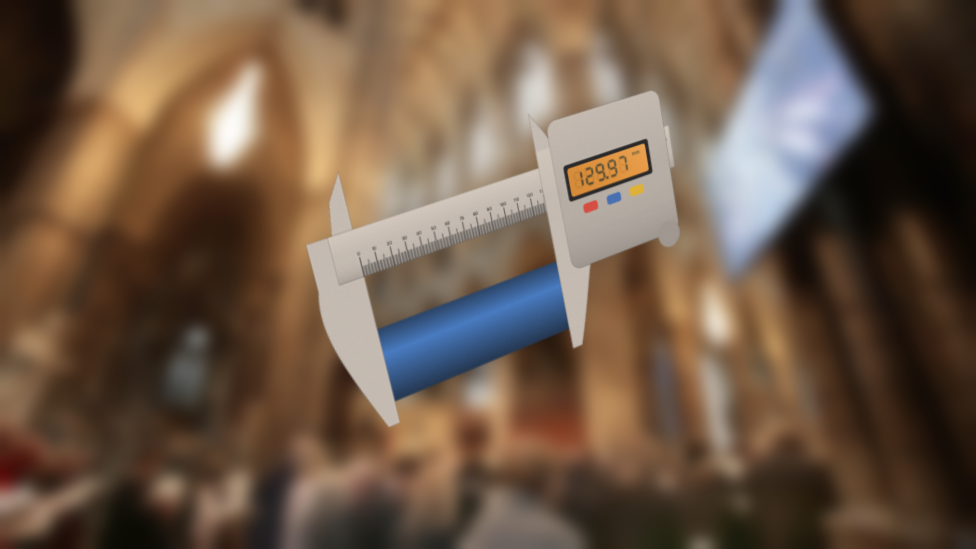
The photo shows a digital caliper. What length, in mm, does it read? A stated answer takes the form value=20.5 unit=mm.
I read value=129.97 unit=mm
